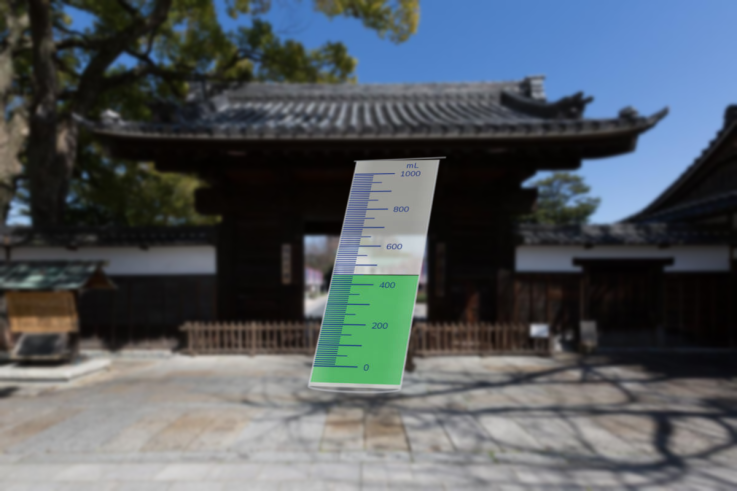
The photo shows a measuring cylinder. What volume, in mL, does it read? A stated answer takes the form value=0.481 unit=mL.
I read value=450 unit=mL
